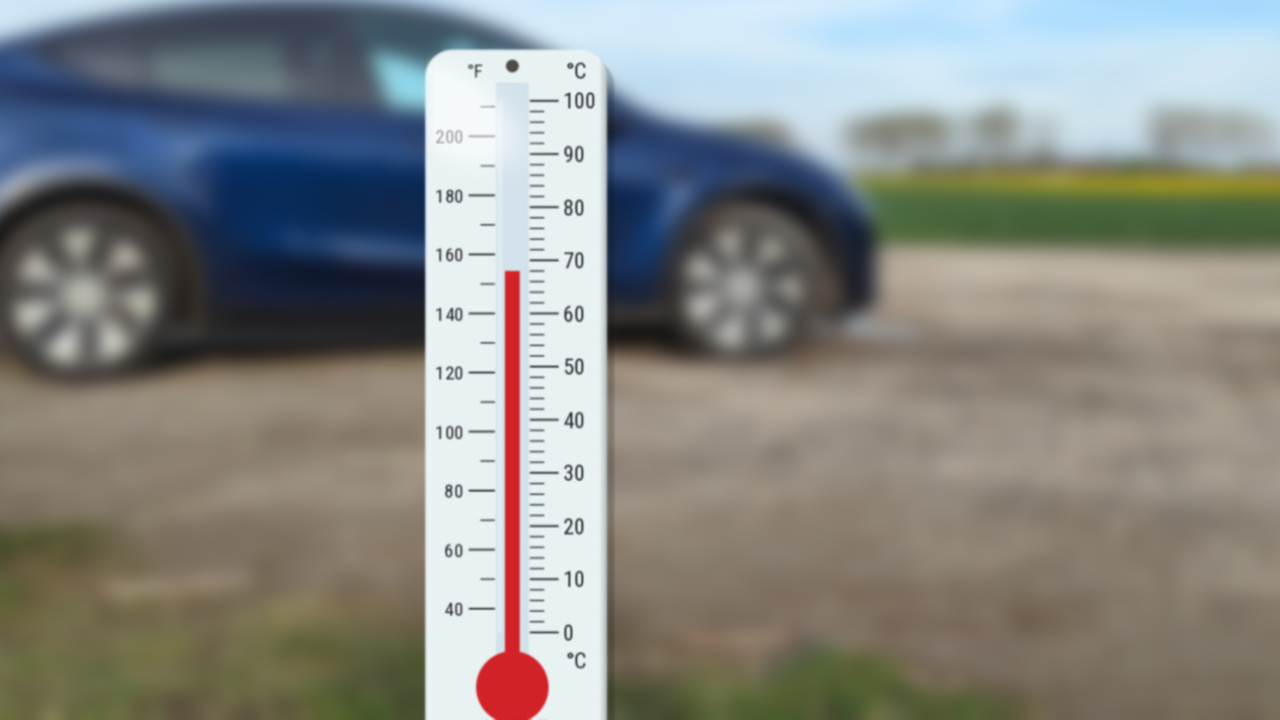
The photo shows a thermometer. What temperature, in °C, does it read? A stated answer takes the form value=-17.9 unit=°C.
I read value=68 unit=°C
